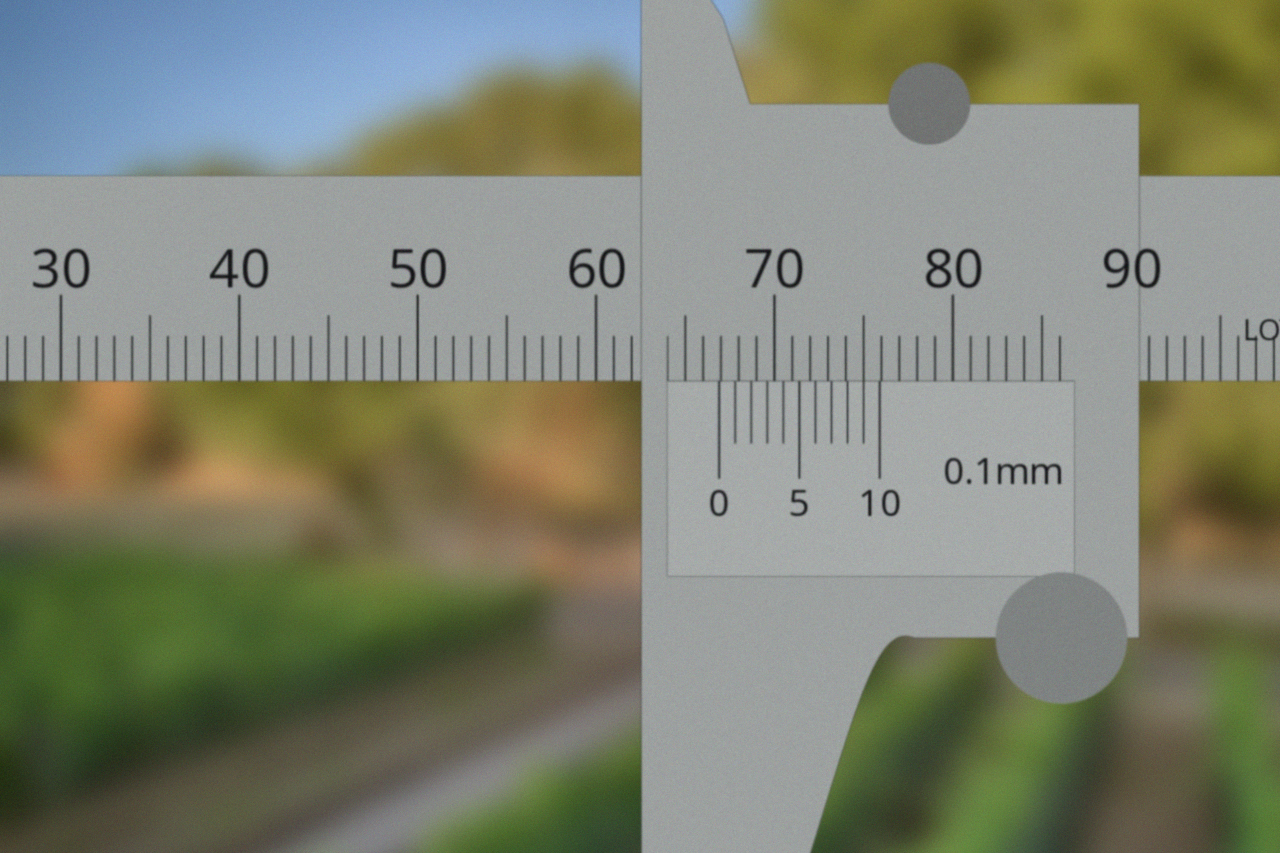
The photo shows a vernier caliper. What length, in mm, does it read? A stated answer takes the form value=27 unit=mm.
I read value=66.9 unit=mm
